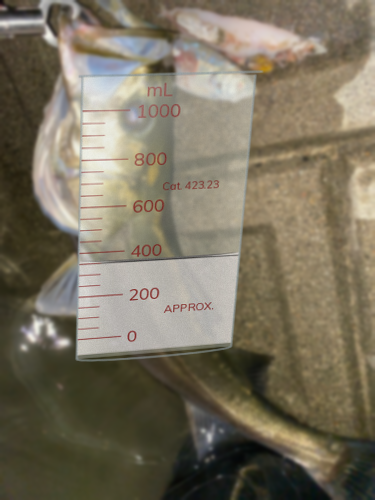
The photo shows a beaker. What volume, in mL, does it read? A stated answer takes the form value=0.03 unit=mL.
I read value=350 unit=mL
